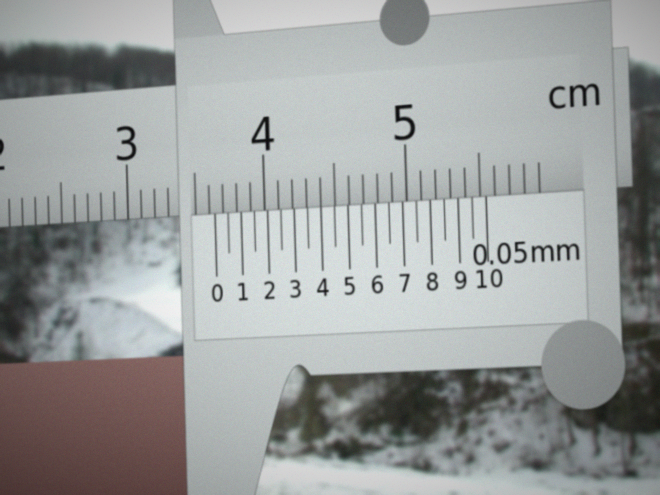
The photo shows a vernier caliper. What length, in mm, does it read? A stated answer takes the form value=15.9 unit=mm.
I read value=36.4 unit=mm
